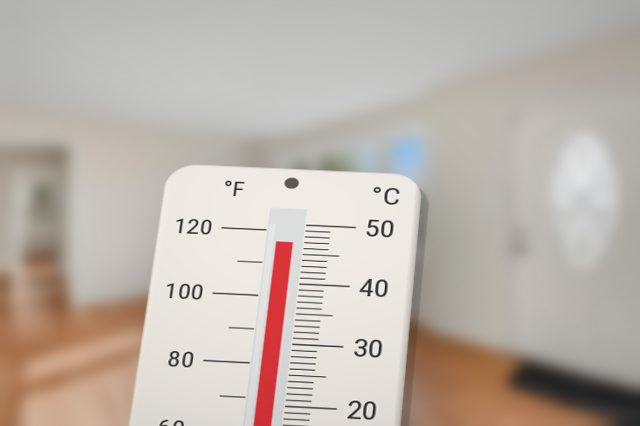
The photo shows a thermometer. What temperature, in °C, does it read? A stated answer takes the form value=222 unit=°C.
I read value=47 unit=°C
